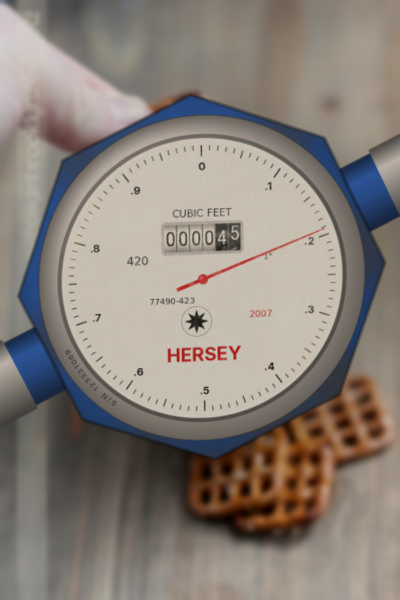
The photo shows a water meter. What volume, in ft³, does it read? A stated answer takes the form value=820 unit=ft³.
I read value=45.19 unit=ft³
